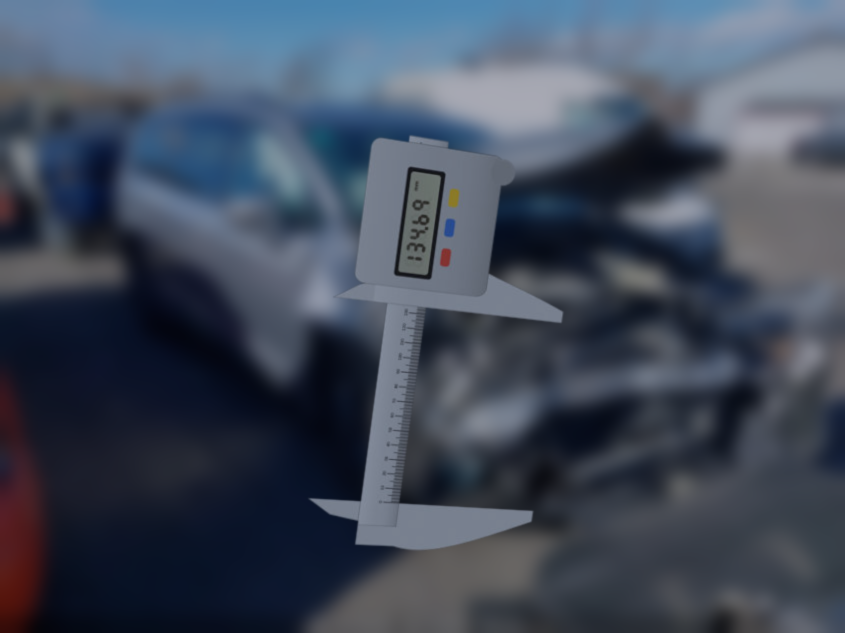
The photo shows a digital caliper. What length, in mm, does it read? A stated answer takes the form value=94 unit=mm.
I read value=134.69 unit=mm
